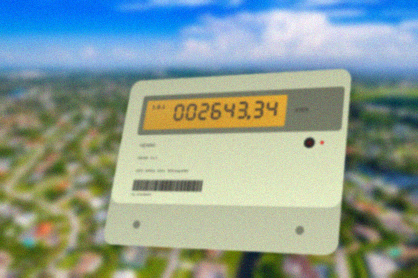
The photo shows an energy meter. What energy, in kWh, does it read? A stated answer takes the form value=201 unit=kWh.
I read value=2643.34 unit=kWh
